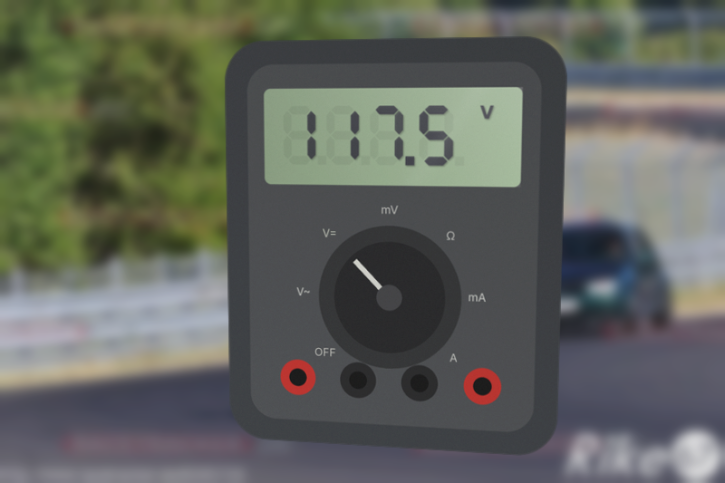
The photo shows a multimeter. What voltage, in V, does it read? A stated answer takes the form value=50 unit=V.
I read value=117.5 unit=V
